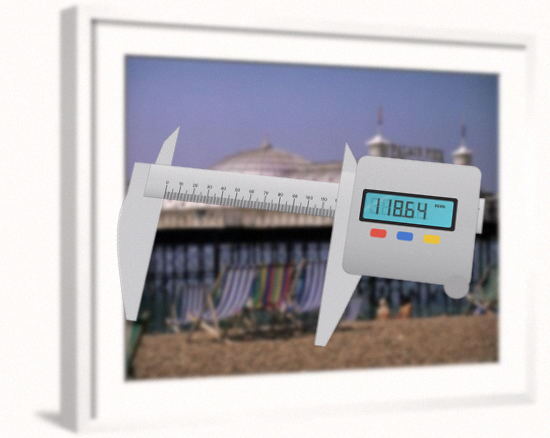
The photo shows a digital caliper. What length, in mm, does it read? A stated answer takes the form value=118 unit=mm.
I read value=118.64 unit=mm
